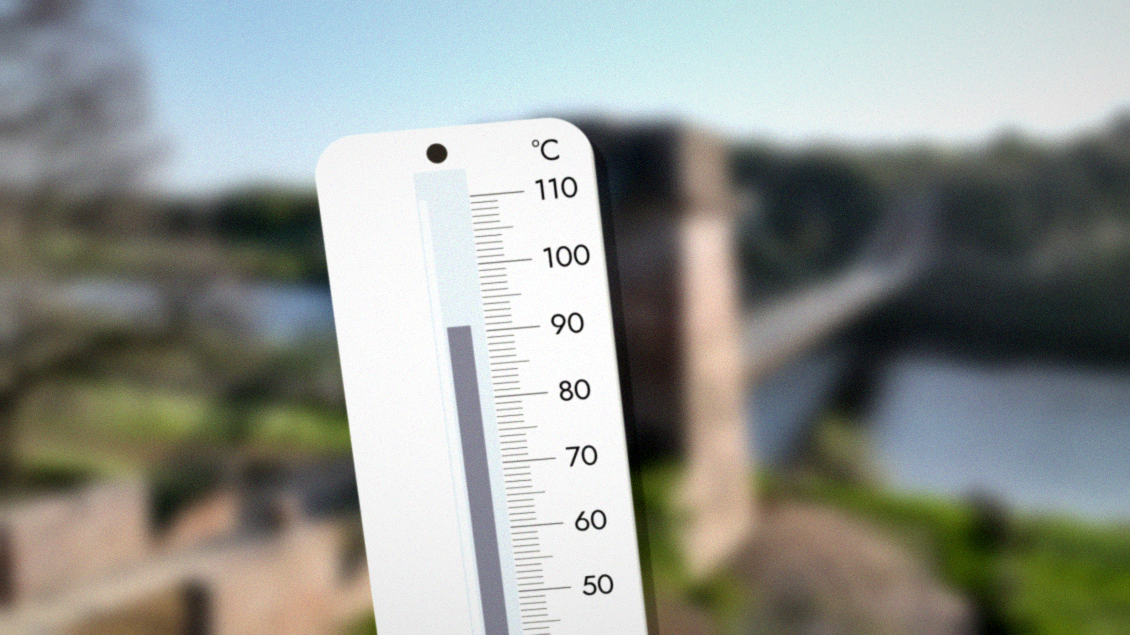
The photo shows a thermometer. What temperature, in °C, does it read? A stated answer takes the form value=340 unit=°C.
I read value=91 unit=°C
